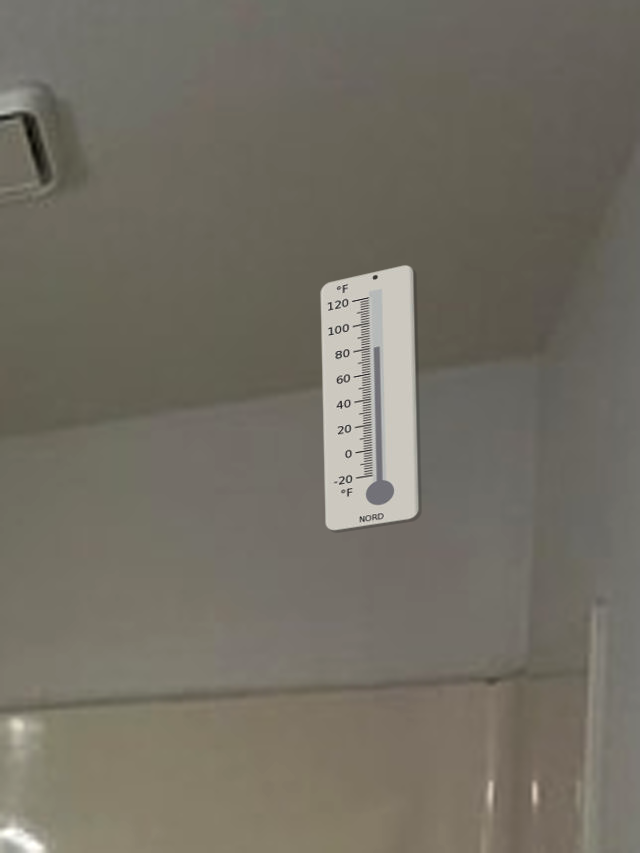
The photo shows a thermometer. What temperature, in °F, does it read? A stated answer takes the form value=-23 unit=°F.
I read value=80 unit=°F
